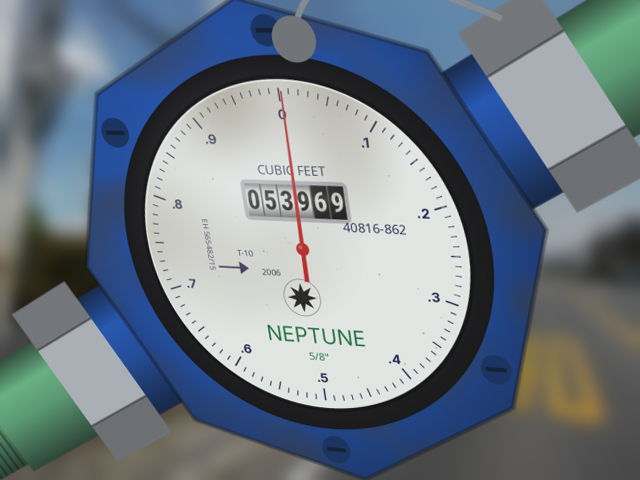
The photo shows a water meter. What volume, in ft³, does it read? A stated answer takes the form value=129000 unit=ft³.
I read value=53969.00 unit=ft³
